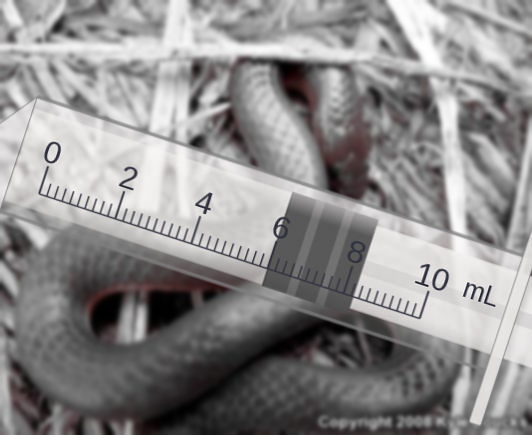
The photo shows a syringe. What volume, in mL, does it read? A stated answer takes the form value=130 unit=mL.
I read value=6 unit=mL
